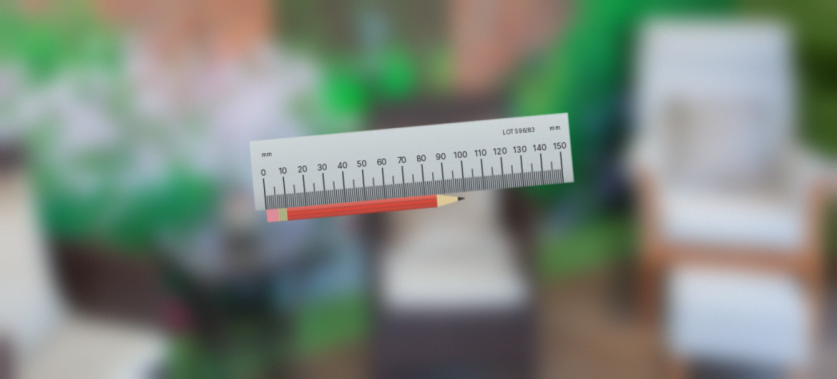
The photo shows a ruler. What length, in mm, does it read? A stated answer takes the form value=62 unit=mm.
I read value=100 unit=mm
